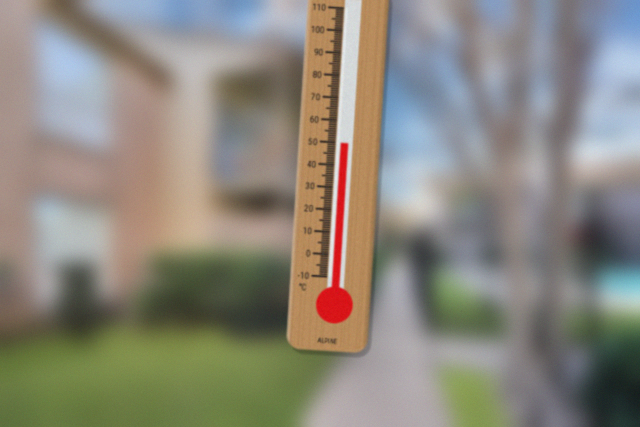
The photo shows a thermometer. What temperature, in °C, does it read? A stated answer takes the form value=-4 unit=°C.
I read value=50 unit=°C
